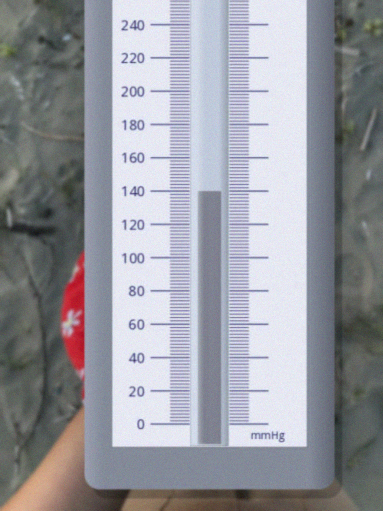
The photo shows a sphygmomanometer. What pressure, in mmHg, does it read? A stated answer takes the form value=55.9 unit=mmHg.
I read value=140 unit=mmHg
